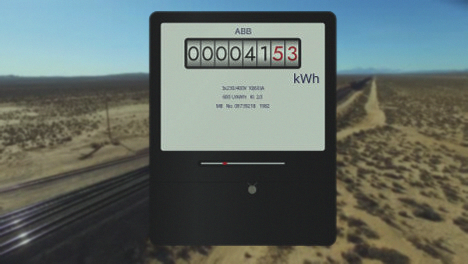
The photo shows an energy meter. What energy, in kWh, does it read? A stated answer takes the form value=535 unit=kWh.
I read value=41.53 unit=kWh
